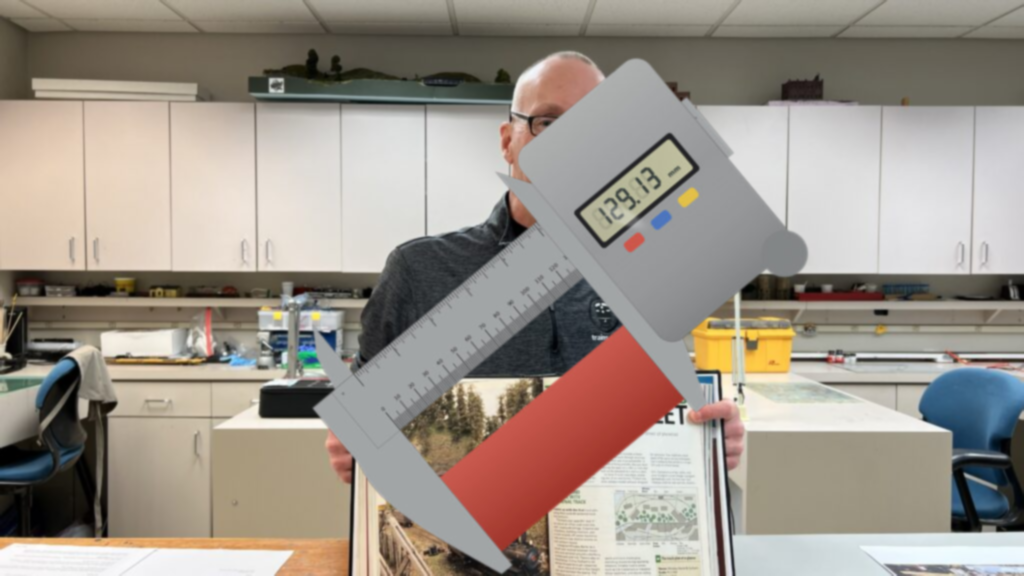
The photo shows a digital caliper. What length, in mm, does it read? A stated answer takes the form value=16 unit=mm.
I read value=129.13 unit=mm
